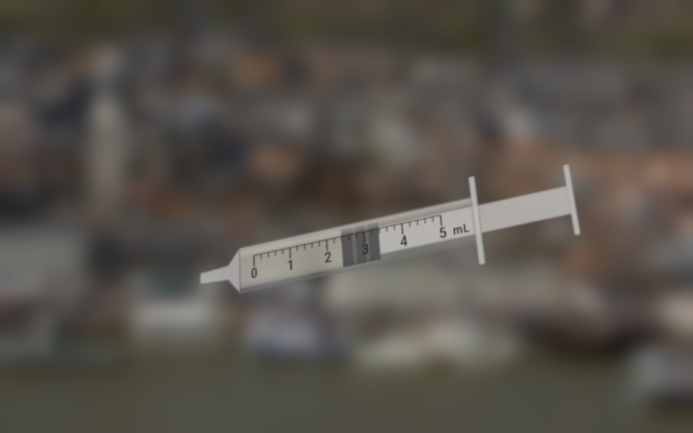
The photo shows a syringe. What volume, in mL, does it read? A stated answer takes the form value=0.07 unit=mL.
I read value=2.4 unit=mL
